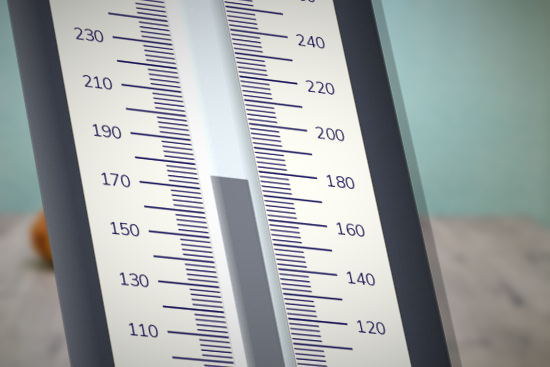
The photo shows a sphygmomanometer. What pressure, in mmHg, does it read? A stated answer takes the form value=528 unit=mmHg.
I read value=176 unit=mmHg
